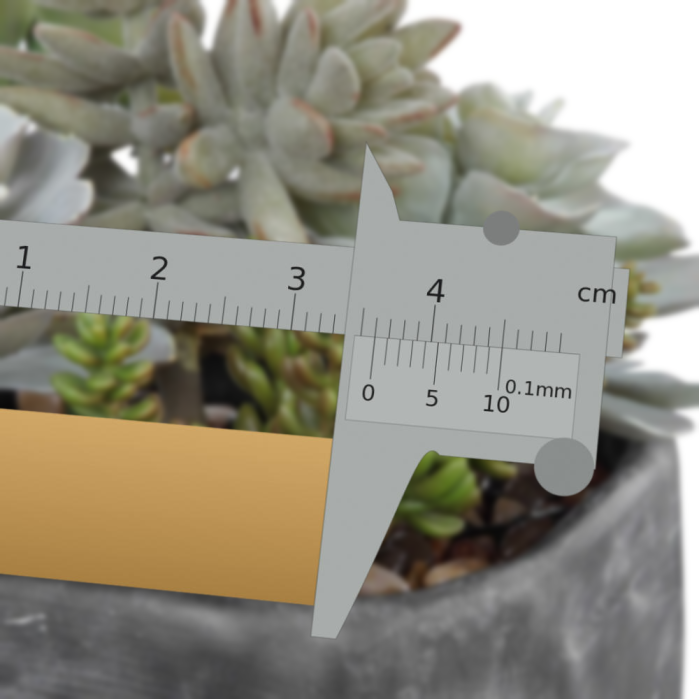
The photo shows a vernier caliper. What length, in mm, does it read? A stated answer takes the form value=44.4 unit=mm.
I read value=36.0 unit=mm
